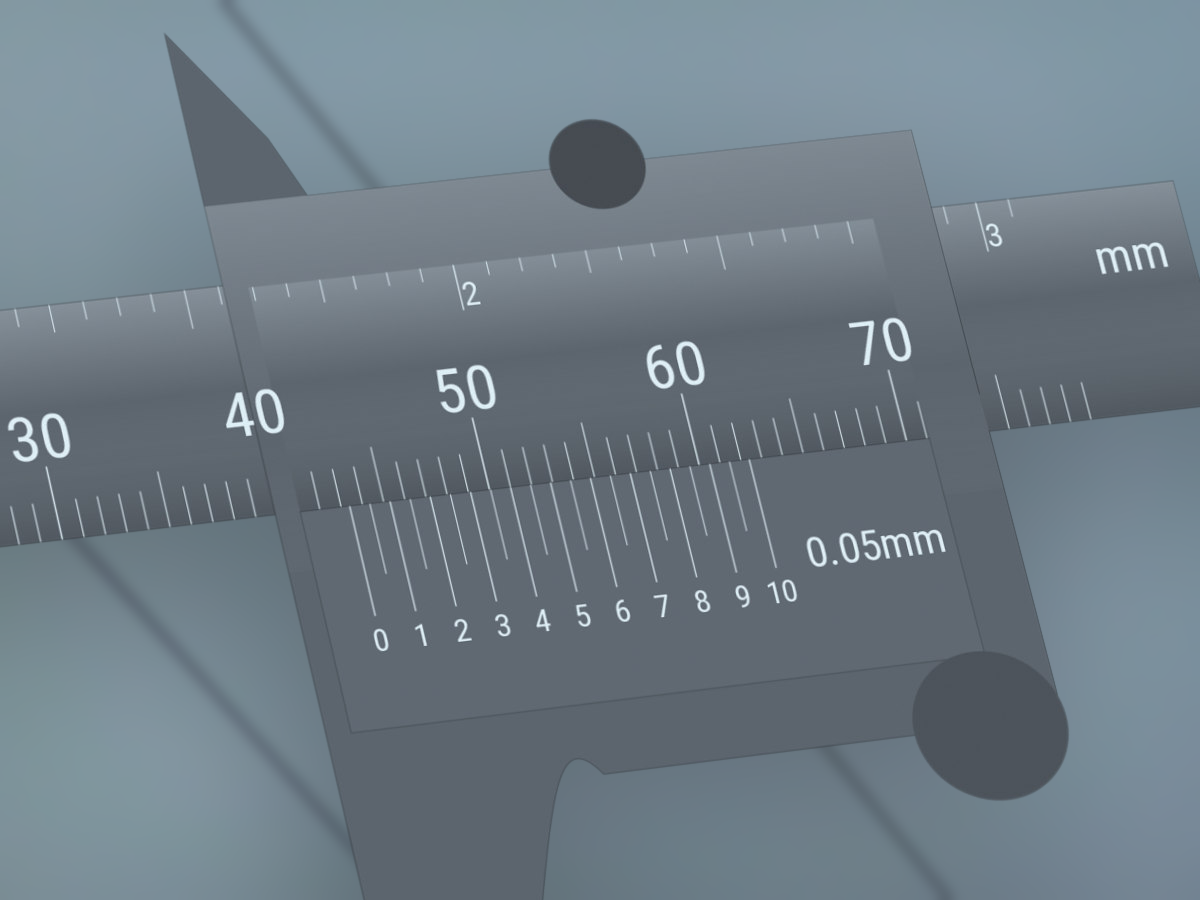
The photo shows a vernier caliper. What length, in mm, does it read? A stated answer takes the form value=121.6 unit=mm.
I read value=43.4 unit=mm
